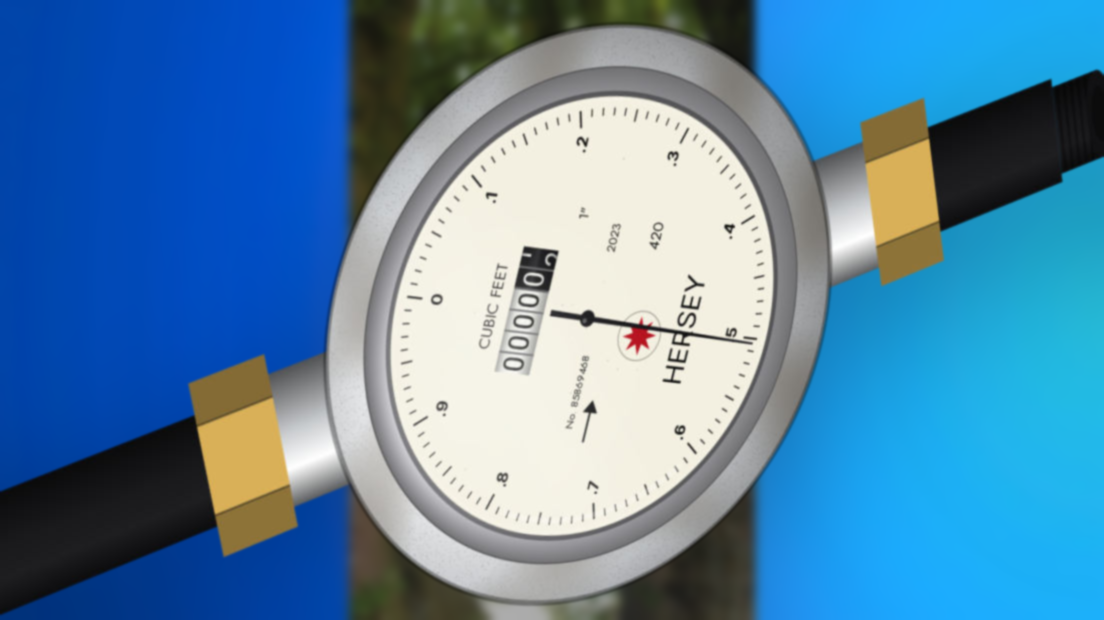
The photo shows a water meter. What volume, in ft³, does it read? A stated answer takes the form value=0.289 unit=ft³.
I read value=1.50 unit=ft³
